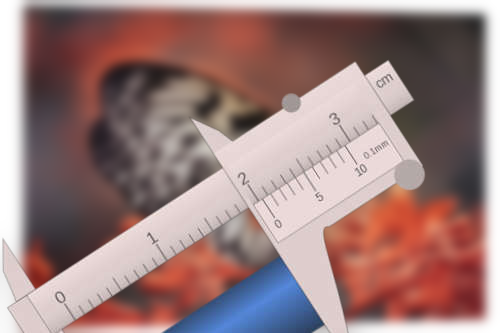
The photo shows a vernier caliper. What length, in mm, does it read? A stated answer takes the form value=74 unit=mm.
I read value=20.4 unit=mm
